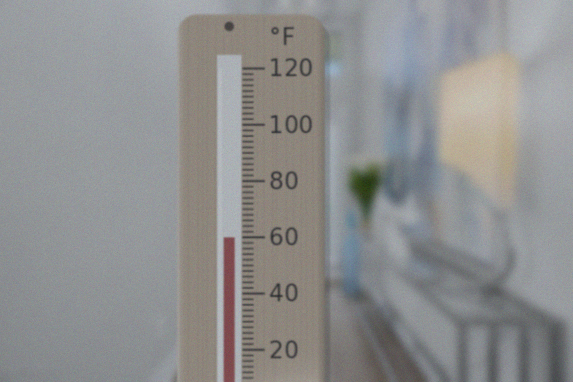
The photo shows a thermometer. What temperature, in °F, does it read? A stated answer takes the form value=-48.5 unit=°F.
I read value=60 unit=°F
